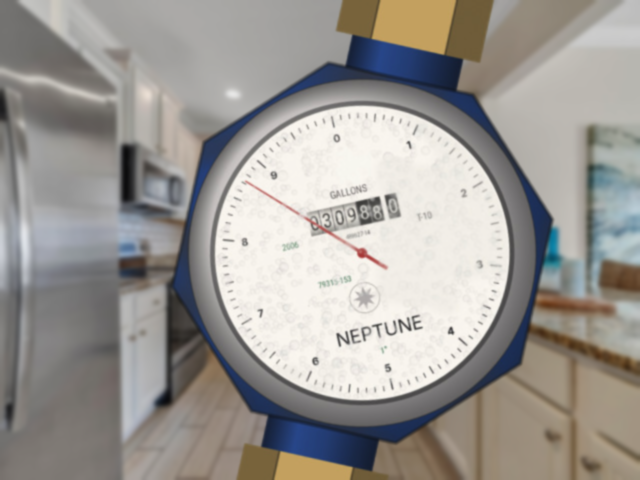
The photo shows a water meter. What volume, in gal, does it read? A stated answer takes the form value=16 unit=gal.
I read value=309878.7 unit=gal
